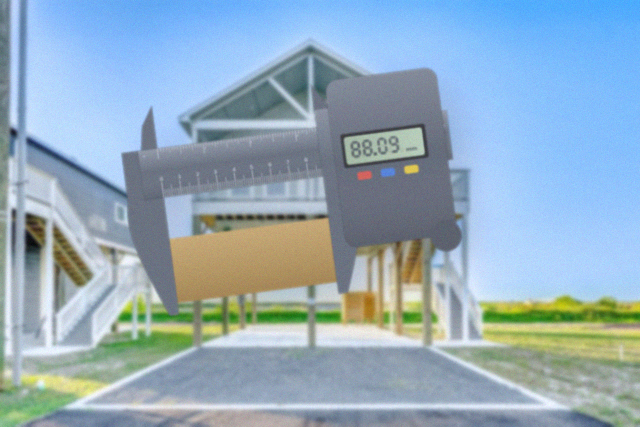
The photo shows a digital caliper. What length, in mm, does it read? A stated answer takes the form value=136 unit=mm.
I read value=88.09 unit=mm
